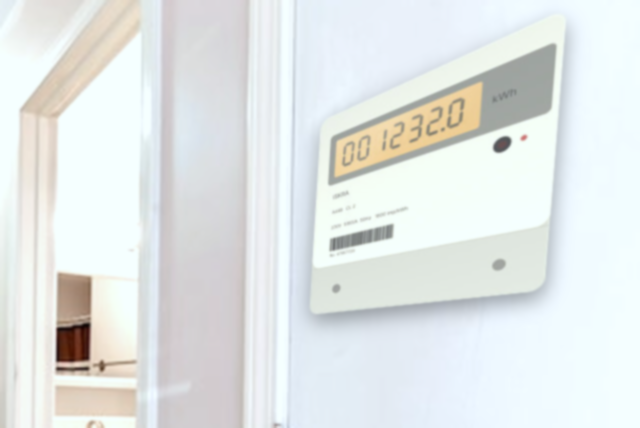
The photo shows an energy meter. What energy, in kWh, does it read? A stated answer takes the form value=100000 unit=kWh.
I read value=1232.0 unit=kWh
